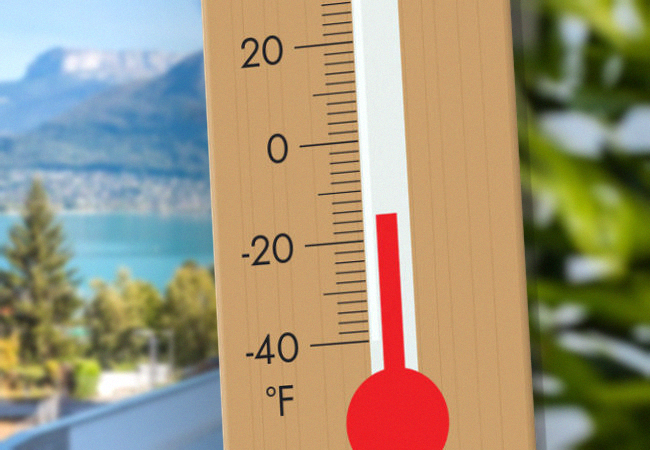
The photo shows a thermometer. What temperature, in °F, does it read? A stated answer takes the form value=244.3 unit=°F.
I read value=-15 unit=°F
